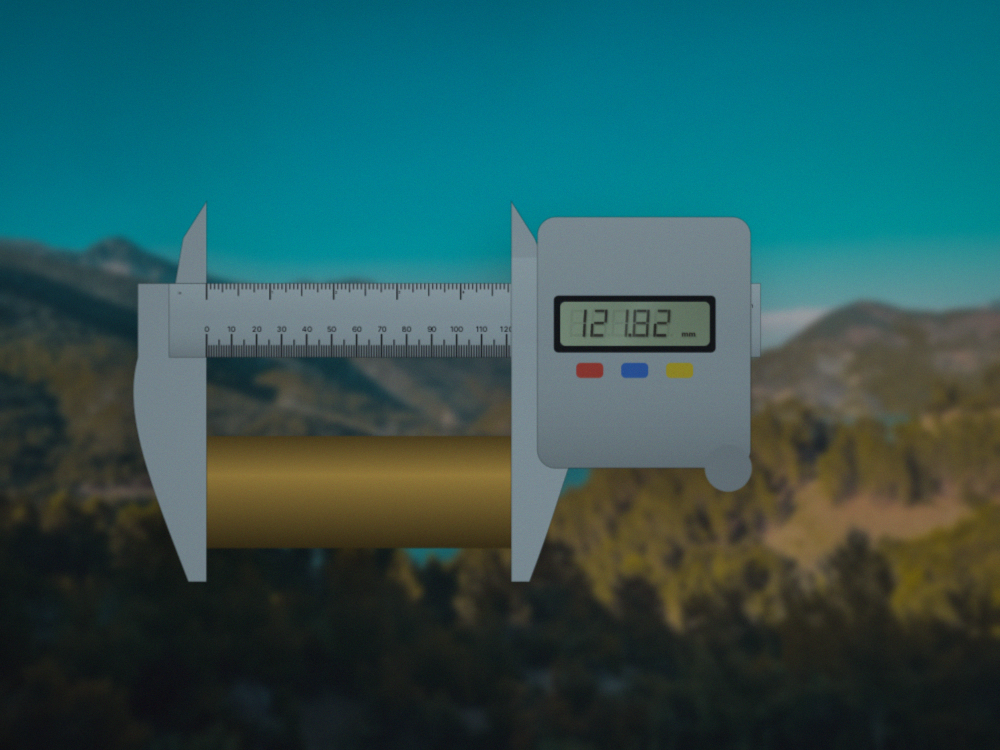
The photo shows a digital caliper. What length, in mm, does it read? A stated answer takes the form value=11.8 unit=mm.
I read value=121.82 unit=mm
